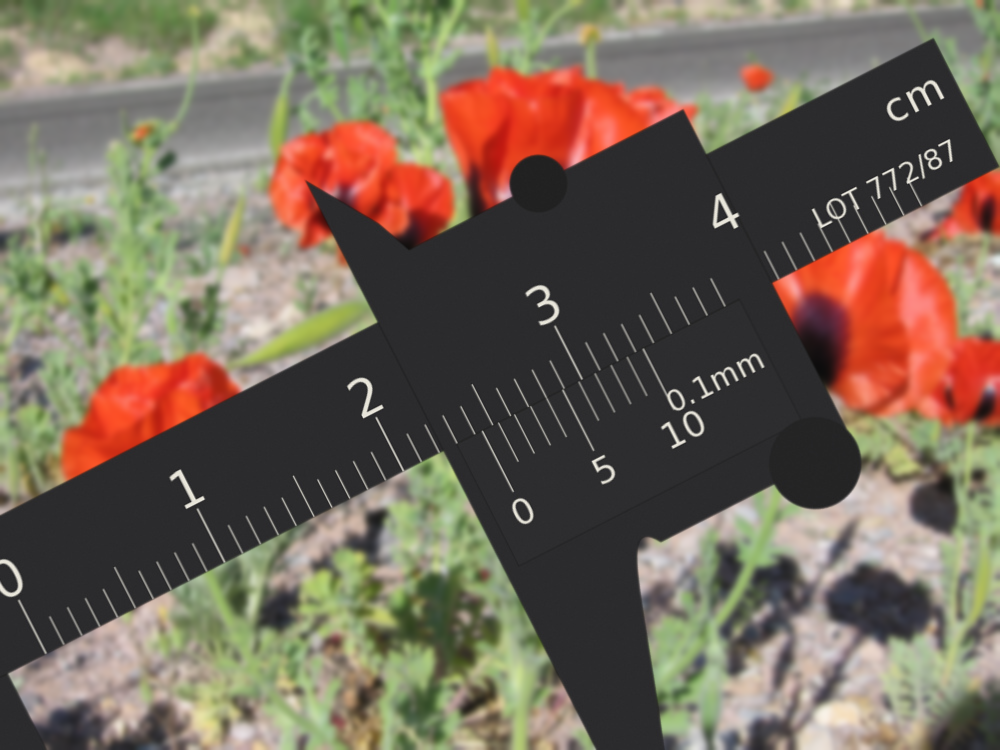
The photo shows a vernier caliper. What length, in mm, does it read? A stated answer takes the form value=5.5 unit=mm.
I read value=24.4 unit=mm
